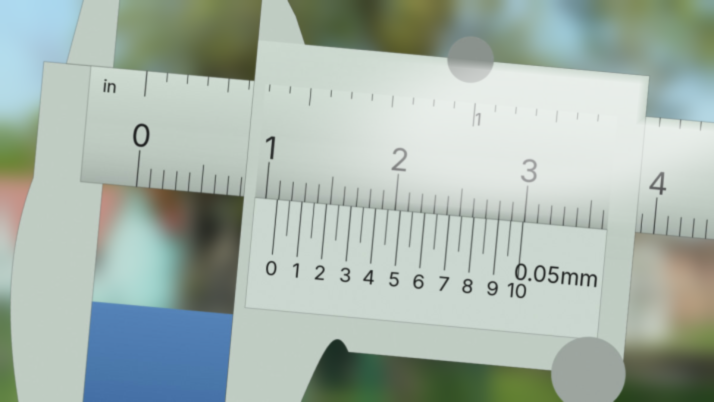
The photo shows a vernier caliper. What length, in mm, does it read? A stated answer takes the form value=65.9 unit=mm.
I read value=10.9 unit=mm
